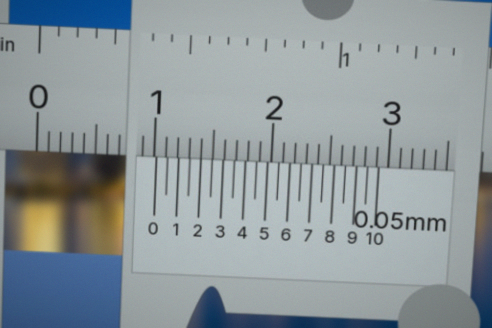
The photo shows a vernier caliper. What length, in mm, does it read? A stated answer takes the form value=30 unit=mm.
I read value=10.2 unit=mm
